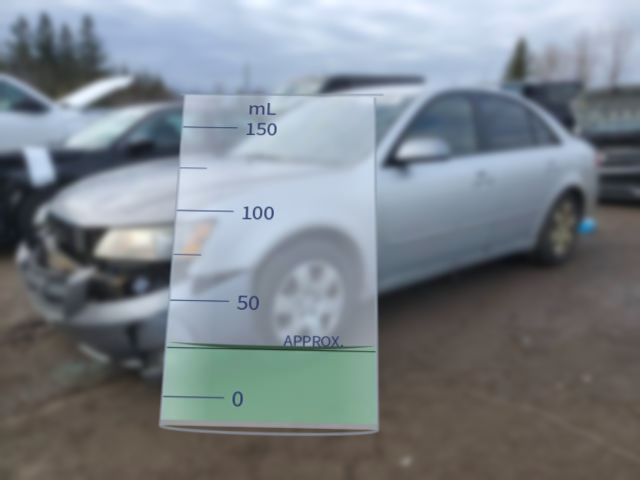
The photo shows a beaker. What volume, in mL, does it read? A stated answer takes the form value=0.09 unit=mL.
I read value=25 unit=mL
